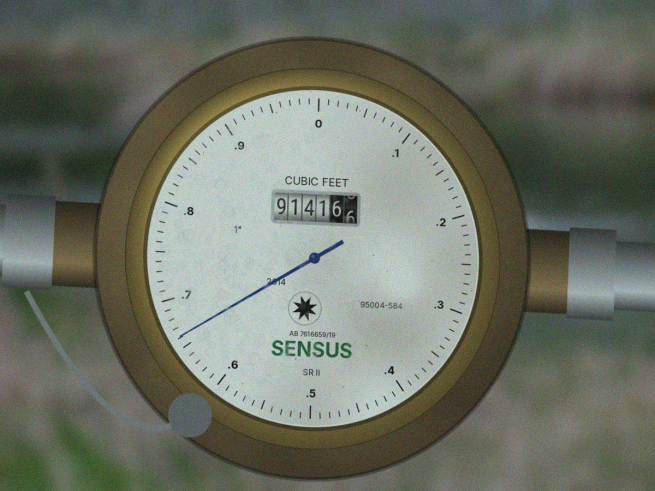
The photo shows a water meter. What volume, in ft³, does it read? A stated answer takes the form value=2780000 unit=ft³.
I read value=914165.66 unit=ft³
